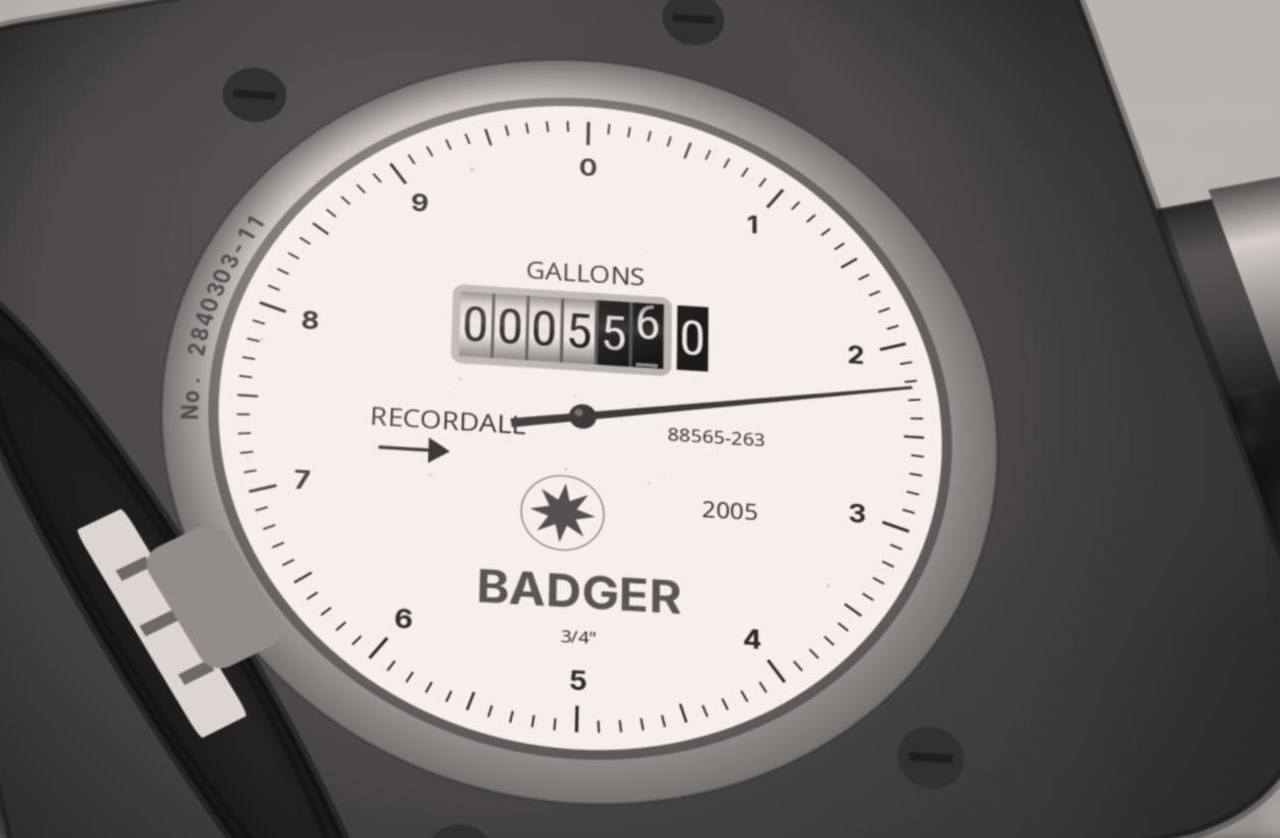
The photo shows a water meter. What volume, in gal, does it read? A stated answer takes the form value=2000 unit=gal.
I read value=5562.2 unit=gal
